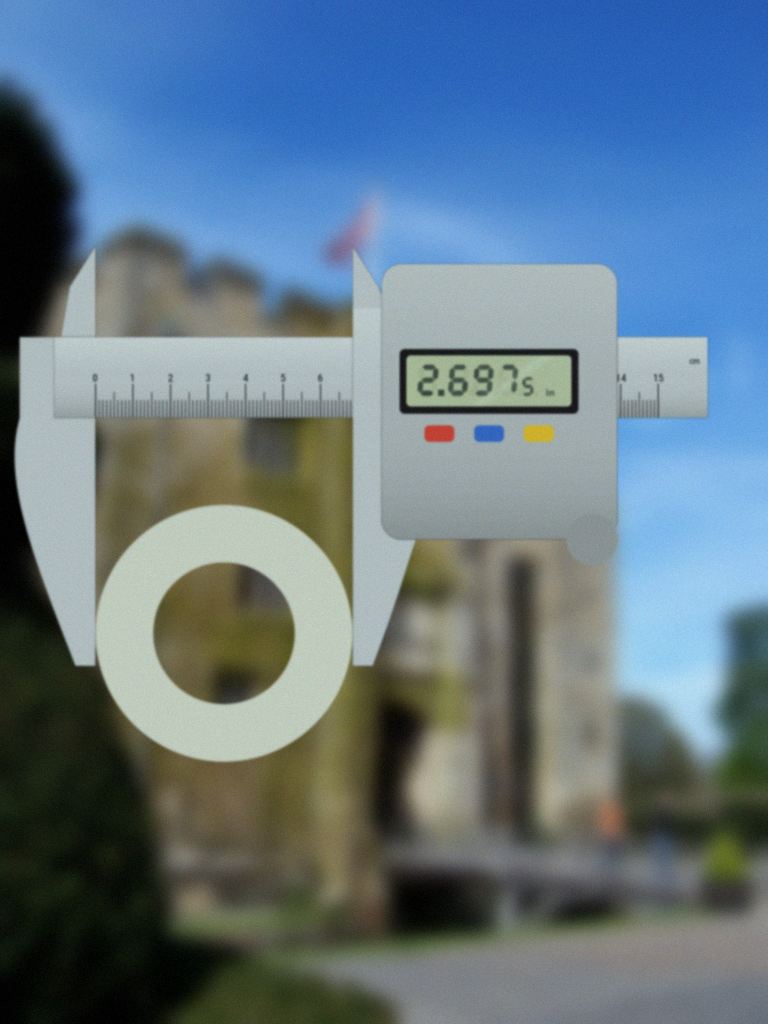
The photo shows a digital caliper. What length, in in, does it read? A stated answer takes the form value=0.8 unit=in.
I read value=2.6975 unit=in
